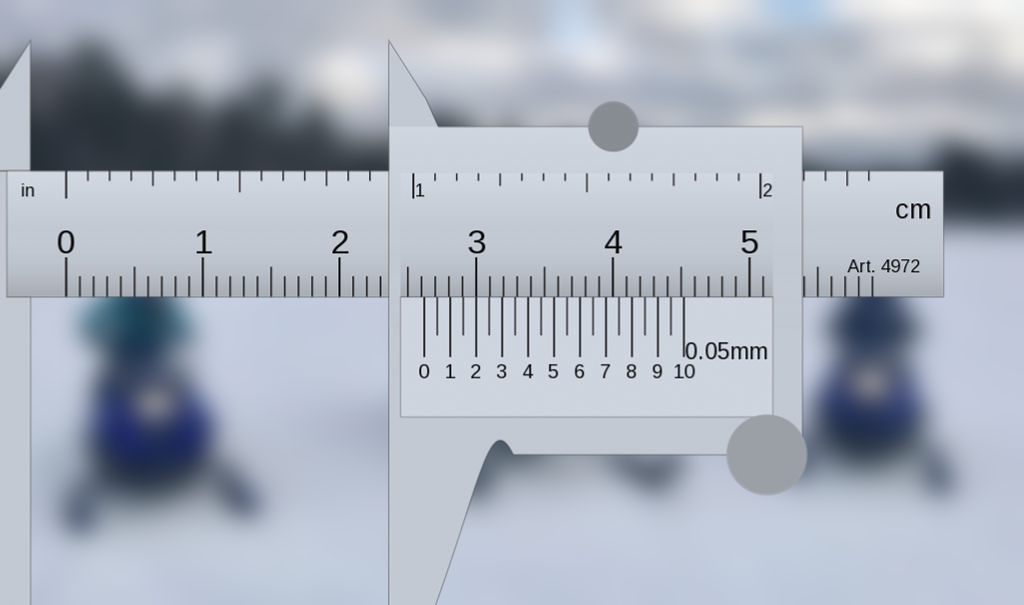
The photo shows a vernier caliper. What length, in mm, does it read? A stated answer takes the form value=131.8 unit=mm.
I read value=26.2 unit=mm
